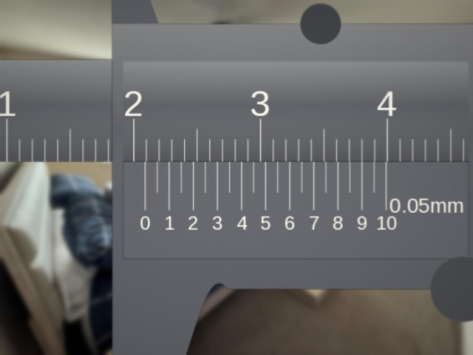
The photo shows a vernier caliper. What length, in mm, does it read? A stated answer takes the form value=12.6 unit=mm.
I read value=20.9 unit=mm
